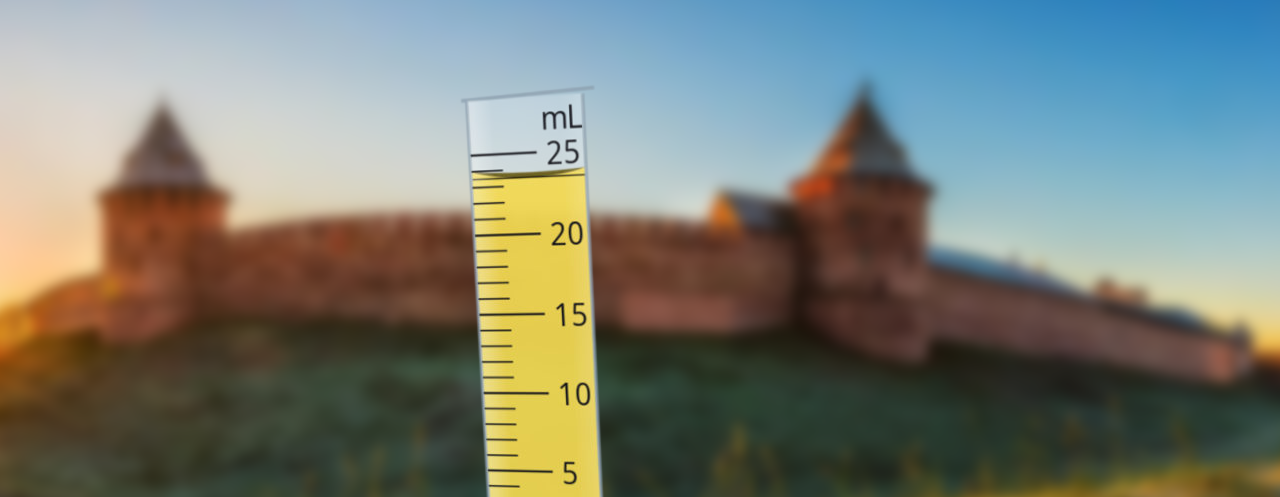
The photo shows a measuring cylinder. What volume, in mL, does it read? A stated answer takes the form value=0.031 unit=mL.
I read value=23.5 unit=mL
